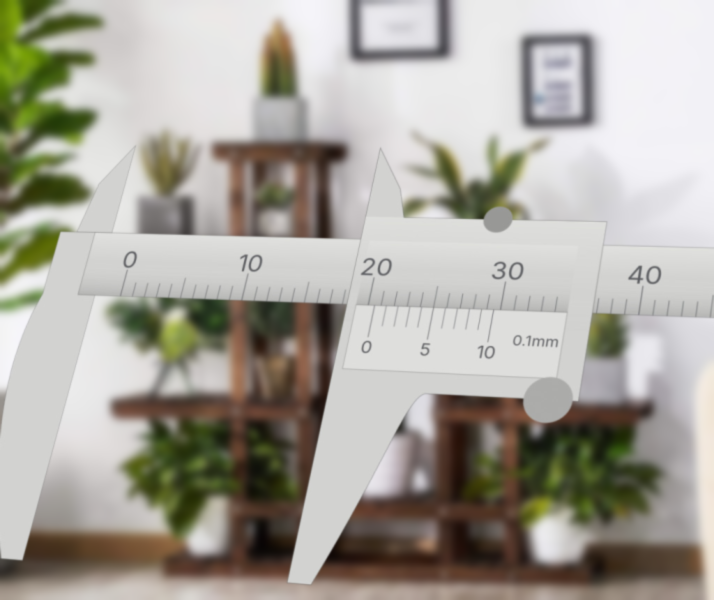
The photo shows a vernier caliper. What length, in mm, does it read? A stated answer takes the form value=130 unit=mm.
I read value=20.5 unit=mm
